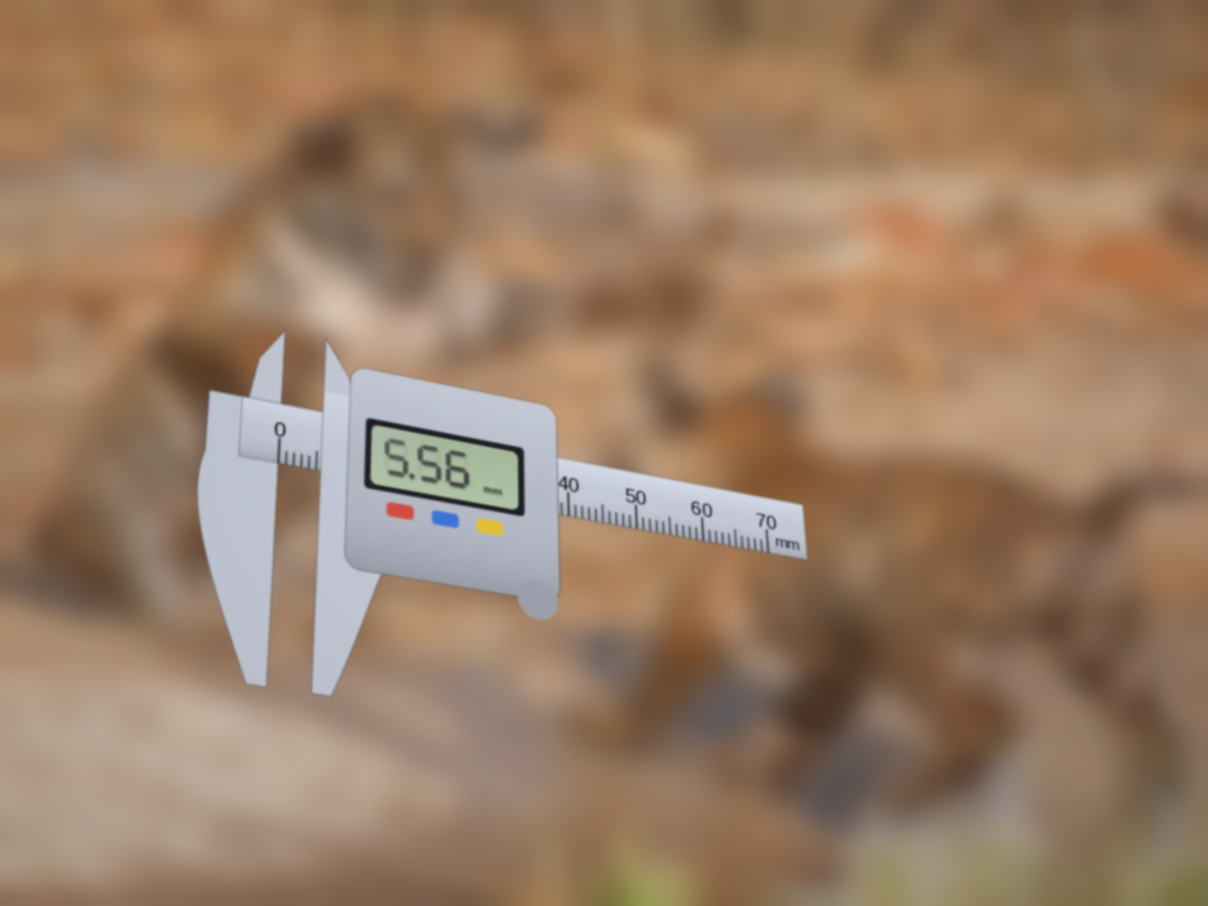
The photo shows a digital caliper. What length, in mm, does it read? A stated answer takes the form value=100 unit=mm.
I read value=5.56 unit=mm
